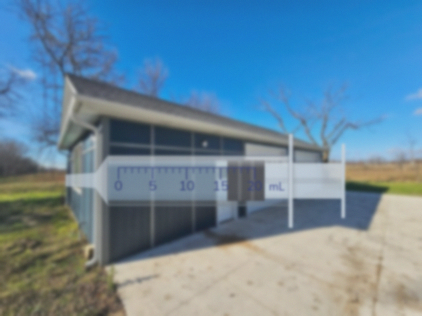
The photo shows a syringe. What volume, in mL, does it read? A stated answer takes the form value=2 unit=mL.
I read value=16 unit=mL
